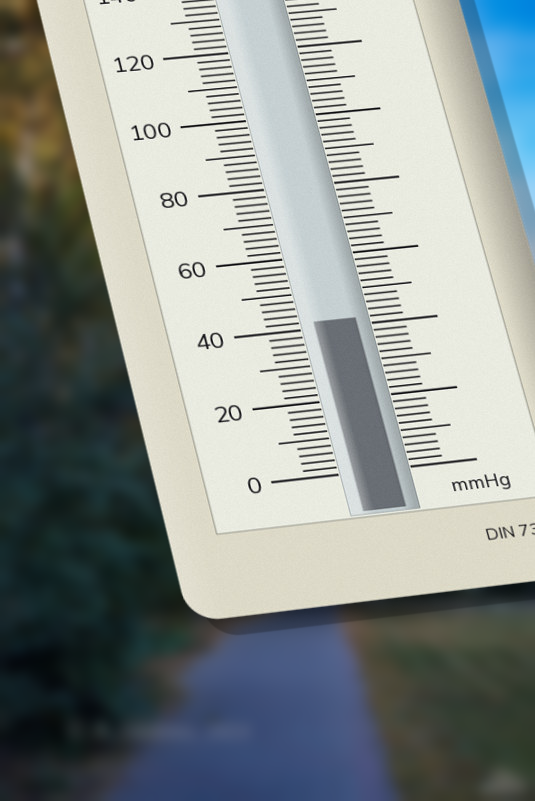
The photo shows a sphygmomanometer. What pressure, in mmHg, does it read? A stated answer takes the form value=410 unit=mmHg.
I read value=42 unit=mmHg
